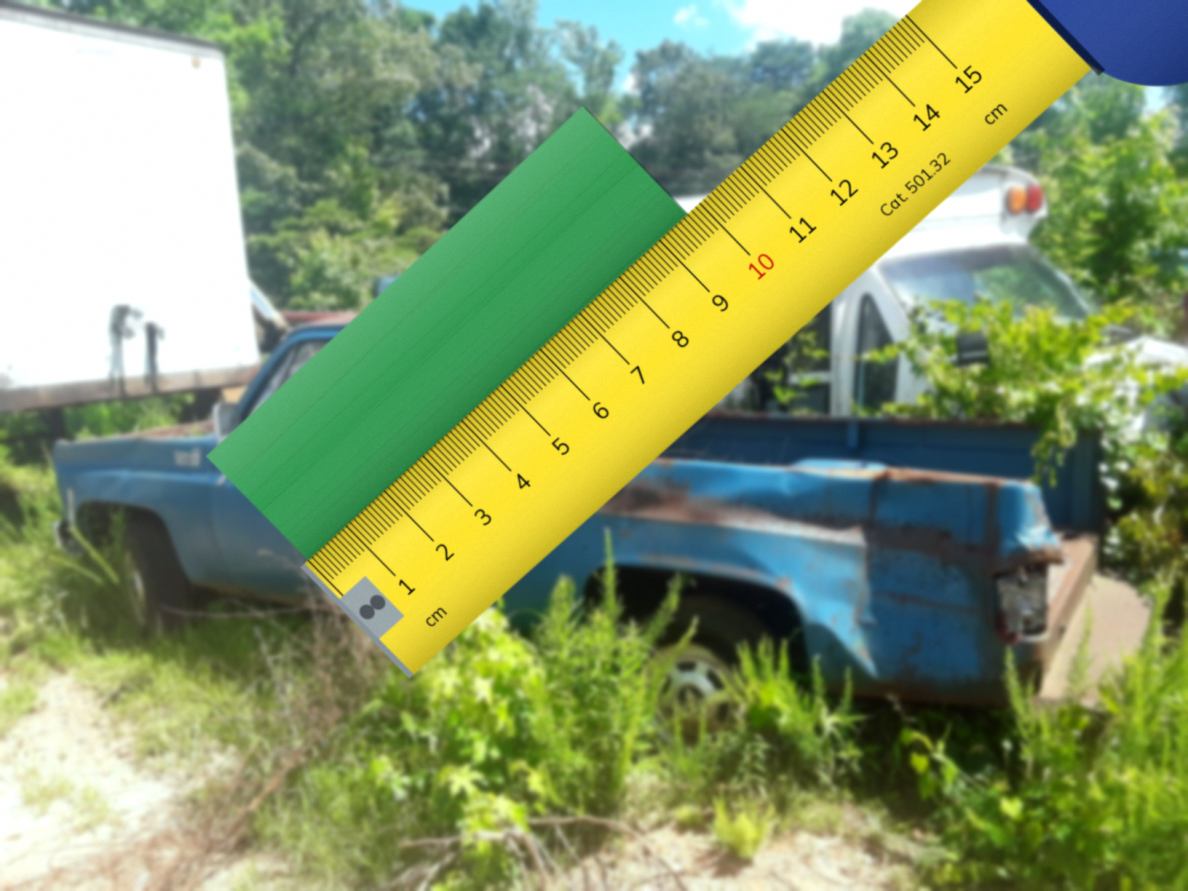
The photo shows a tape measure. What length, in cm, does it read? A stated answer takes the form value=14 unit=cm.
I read value=9.7 unit=cm
